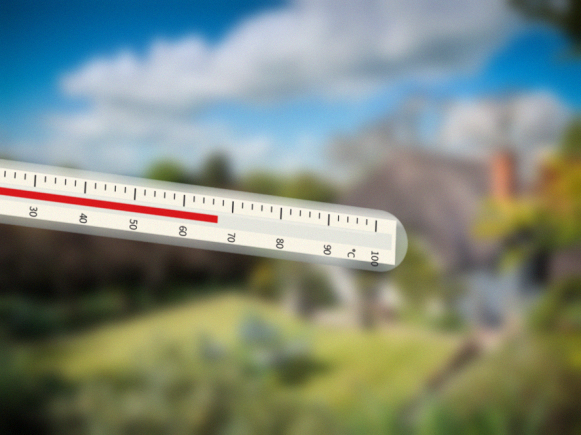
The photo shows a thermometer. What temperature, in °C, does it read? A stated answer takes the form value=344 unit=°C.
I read value=67 unit=°C
